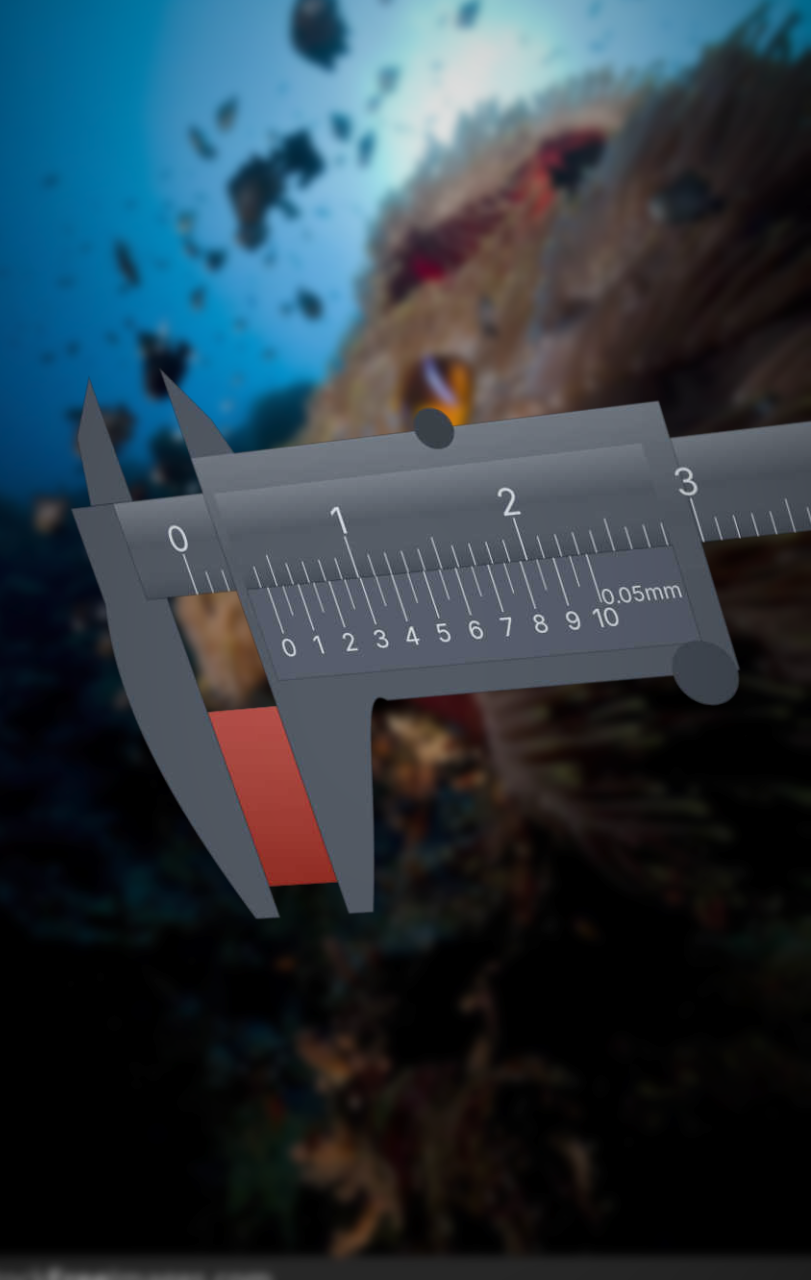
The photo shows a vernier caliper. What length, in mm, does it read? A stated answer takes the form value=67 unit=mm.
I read value=4.4 unit=mm
